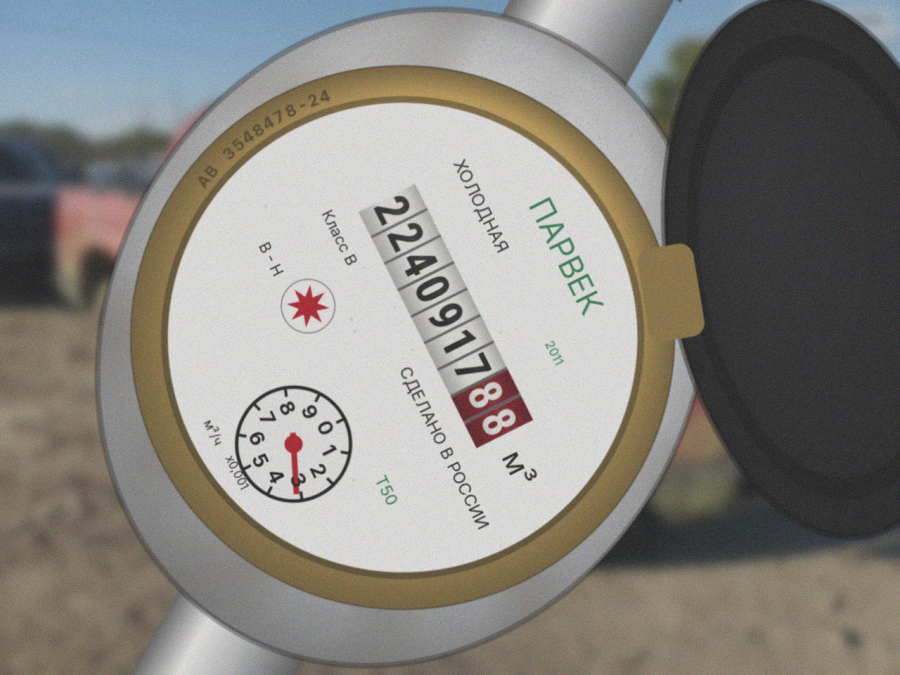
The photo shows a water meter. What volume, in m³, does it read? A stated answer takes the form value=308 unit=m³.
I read value=2240917.883 unit=m³
